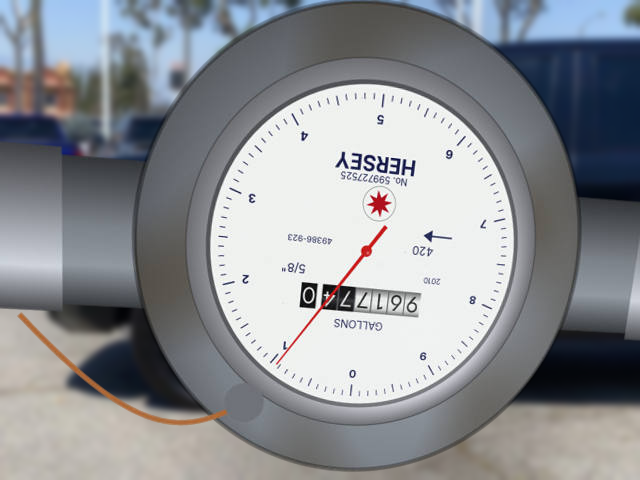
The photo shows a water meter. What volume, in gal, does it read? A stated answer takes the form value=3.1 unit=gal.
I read value=9617740.9 unit=gal
